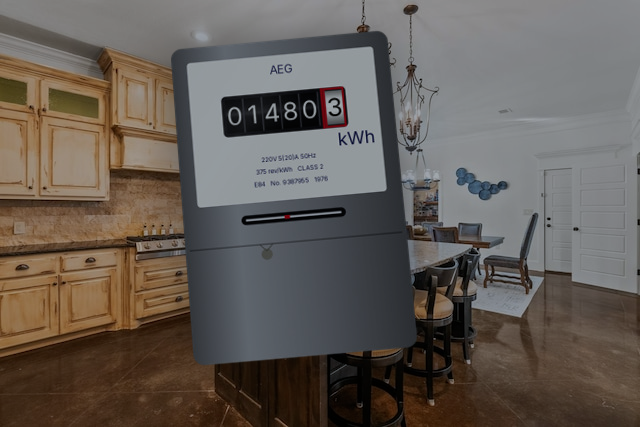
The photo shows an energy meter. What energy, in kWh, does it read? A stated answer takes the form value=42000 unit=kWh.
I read value=1480.3 unit=kWh
